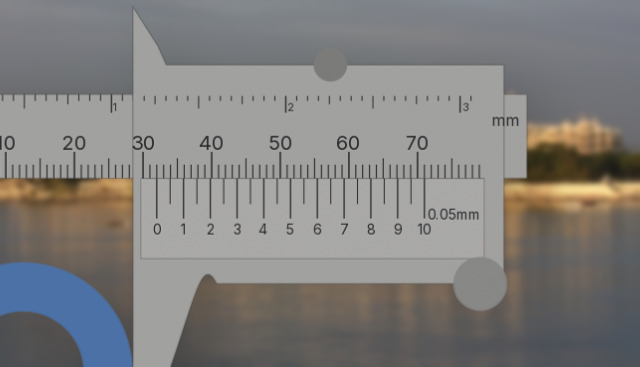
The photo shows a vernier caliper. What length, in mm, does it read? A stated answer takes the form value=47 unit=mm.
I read value=32.0 unit=mm
